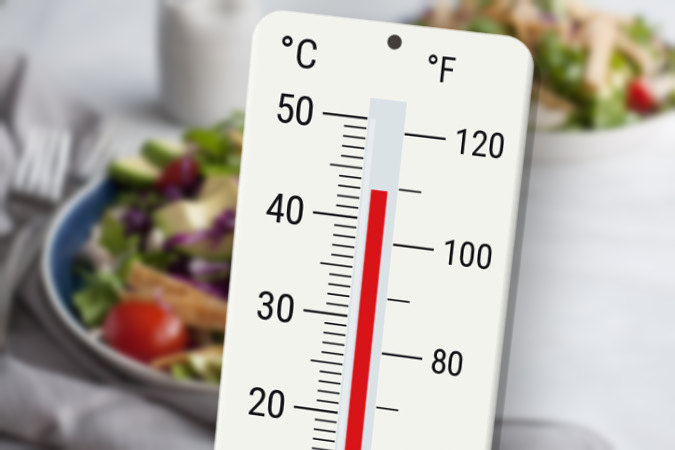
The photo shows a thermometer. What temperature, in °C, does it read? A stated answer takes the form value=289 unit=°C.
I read value=43 unit=°C
